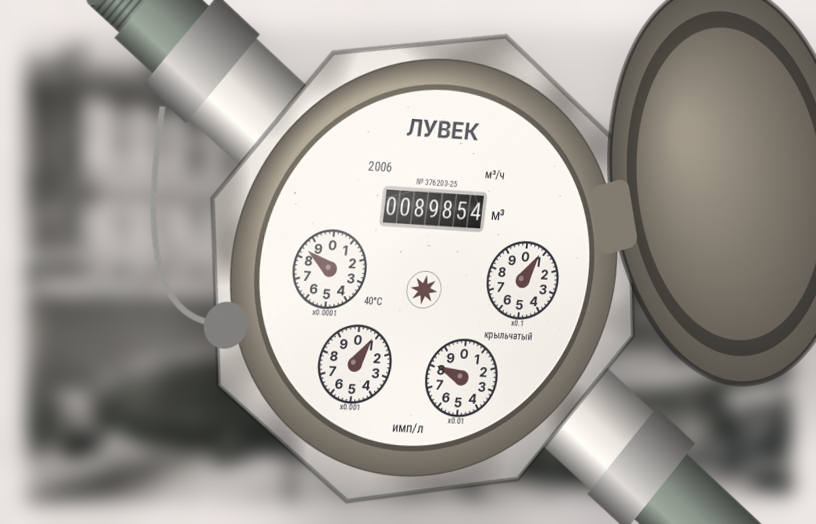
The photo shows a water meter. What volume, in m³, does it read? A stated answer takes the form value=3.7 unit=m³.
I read value=89854.0808 unit=m³
